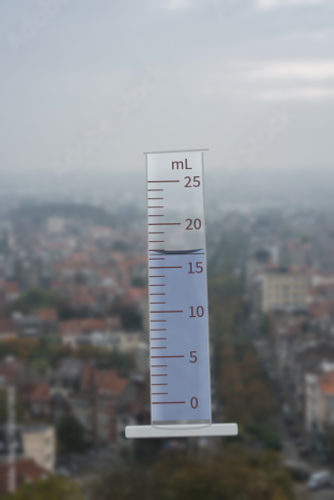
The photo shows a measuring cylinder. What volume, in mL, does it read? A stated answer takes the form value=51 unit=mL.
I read value=16.5 unit=mL
